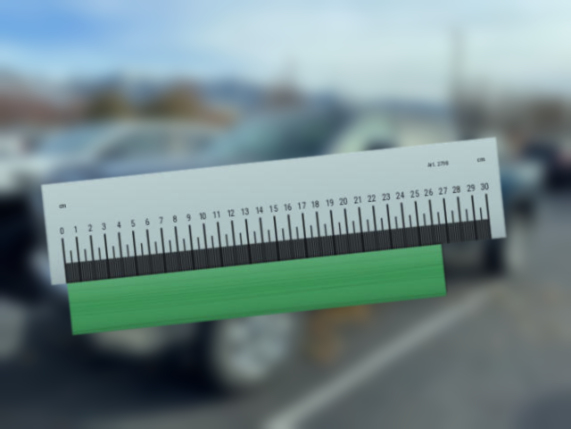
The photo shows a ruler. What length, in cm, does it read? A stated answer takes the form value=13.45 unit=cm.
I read value=26.5 unit=cm
